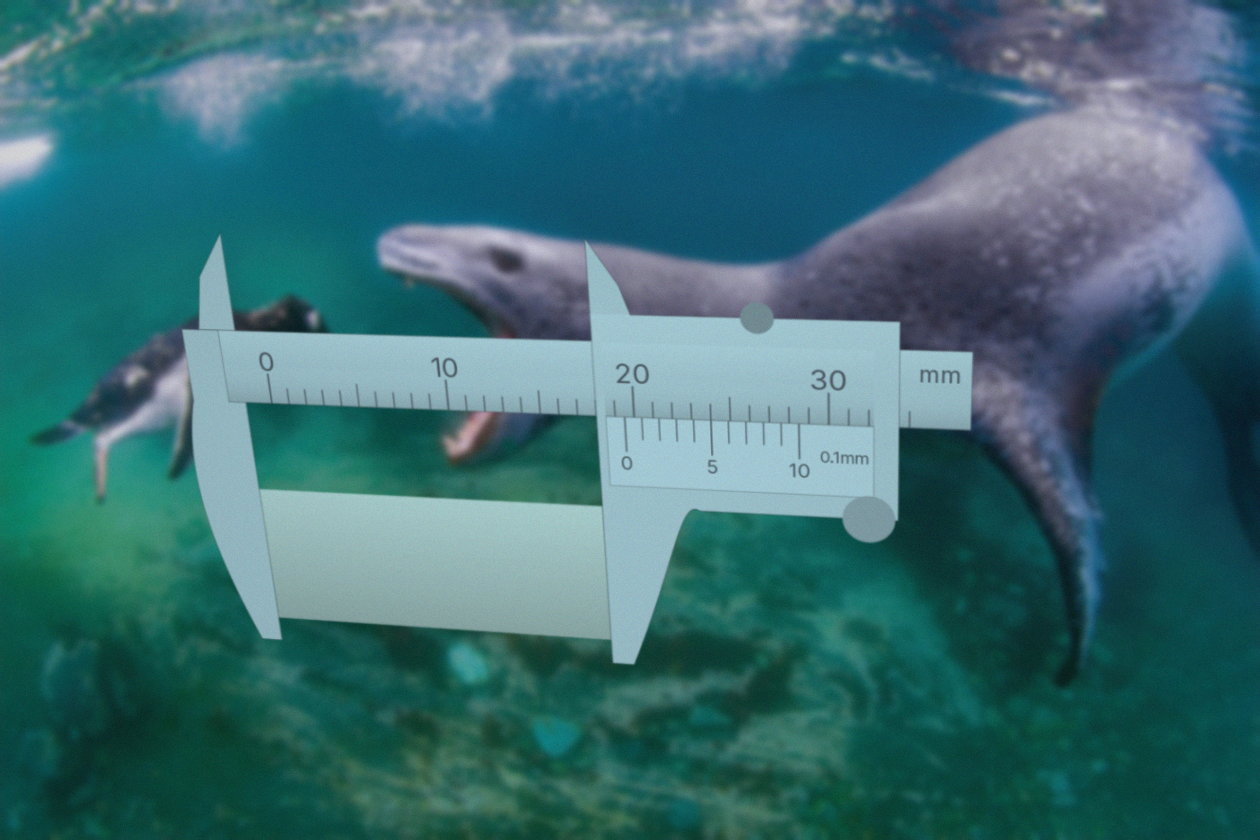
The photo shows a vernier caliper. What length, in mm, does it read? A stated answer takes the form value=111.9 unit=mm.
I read value=19.5 unit=mm
